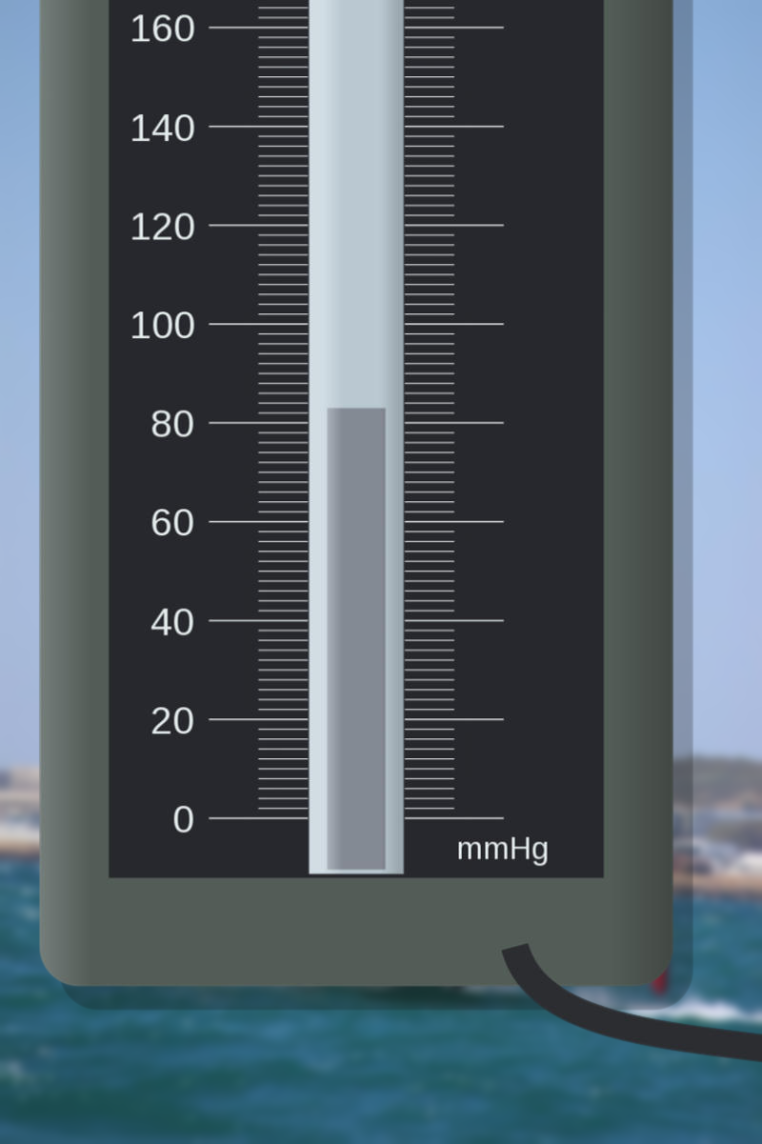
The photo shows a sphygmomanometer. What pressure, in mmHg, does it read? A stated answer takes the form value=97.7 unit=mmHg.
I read value=83 unit=mmHg
